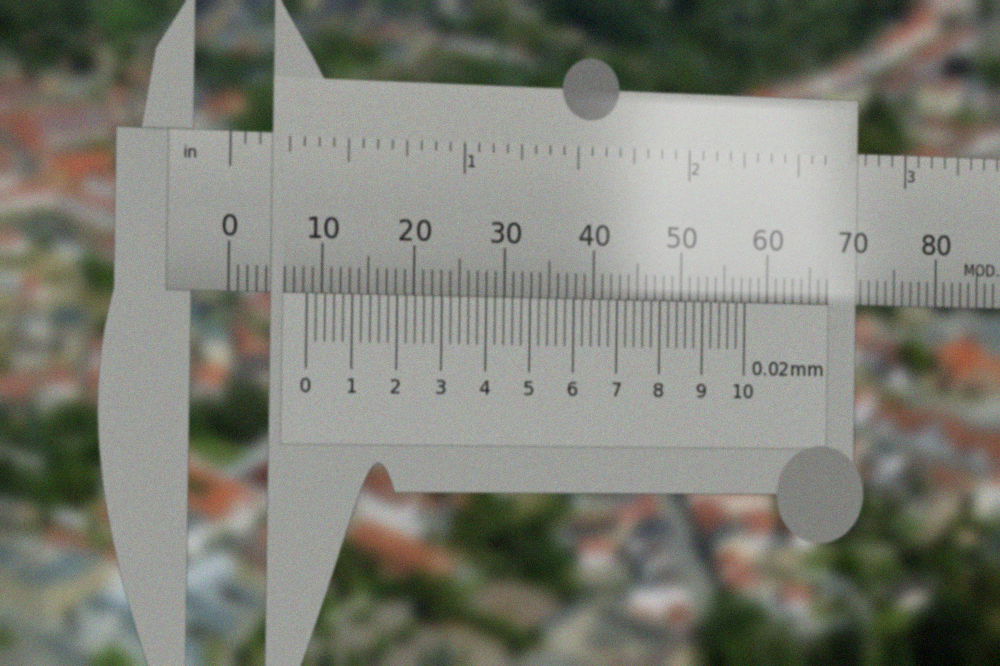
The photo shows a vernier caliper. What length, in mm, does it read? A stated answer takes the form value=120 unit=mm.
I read value=8.4 unit=mm
